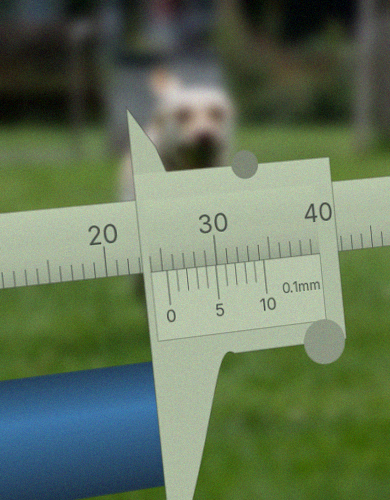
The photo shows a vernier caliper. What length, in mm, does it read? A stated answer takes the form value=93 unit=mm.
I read value=25.4 unit=mm
